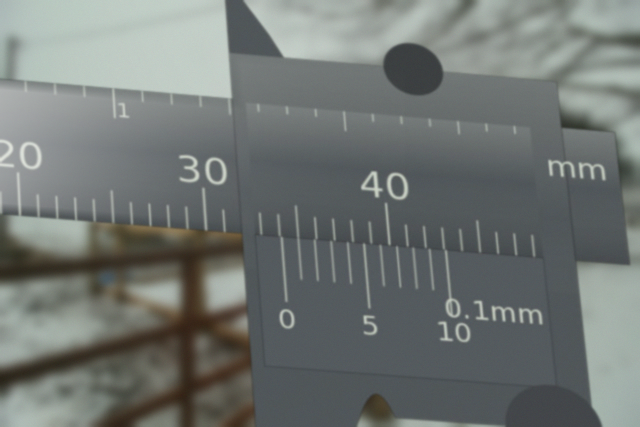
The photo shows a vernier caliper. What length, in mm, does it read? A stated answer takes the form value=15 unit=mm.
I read value=34.1 unit=mm
